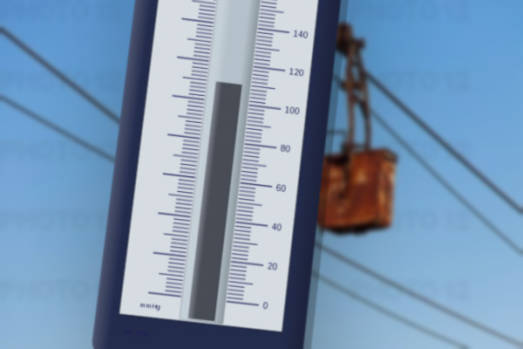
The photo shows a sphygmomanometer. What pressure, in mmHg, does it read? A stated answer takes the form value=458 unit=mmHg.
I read value=110 unit=mmHg
